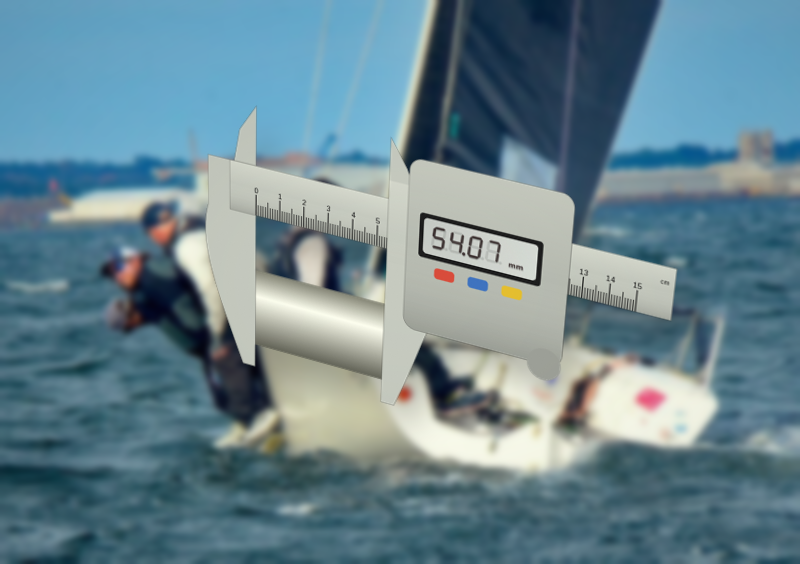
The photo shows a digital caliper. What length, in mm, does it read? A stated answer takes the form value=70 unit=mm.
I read value=54.07 unit=mm
